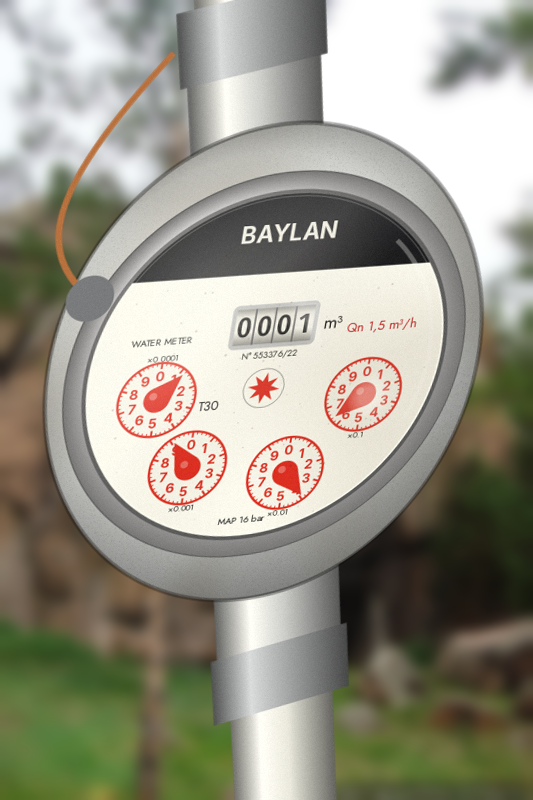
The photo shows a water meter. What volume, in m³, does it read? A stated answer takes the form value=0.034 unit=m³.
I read value=1.6391 unit=m³
